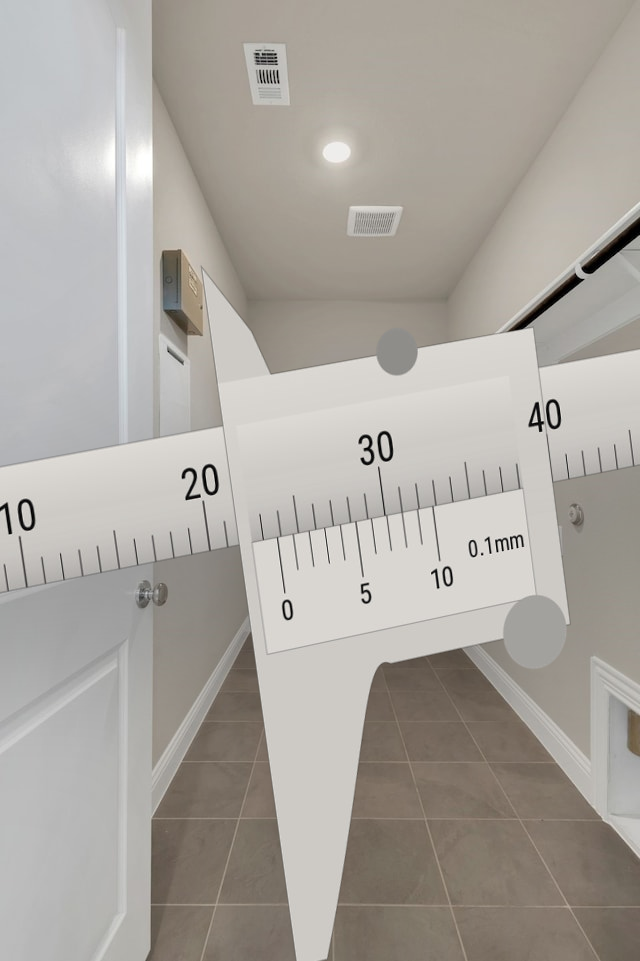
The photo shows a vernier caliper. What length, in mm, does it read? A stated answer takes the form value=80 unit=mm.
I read value=23.8 unit=mm
